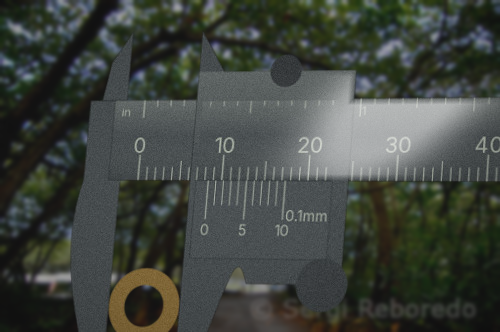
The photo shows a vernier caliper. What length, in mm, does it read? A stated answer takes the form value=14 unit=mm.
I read value=8.4 unit=mm
